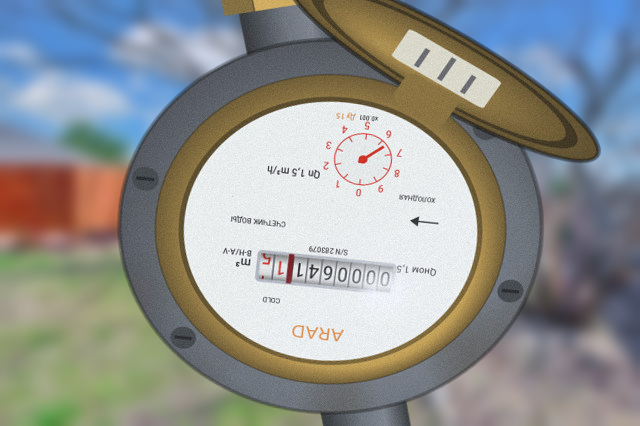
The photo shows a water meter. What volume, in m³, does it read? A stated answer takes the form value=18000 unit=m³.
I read value=641.146 unit=m³
